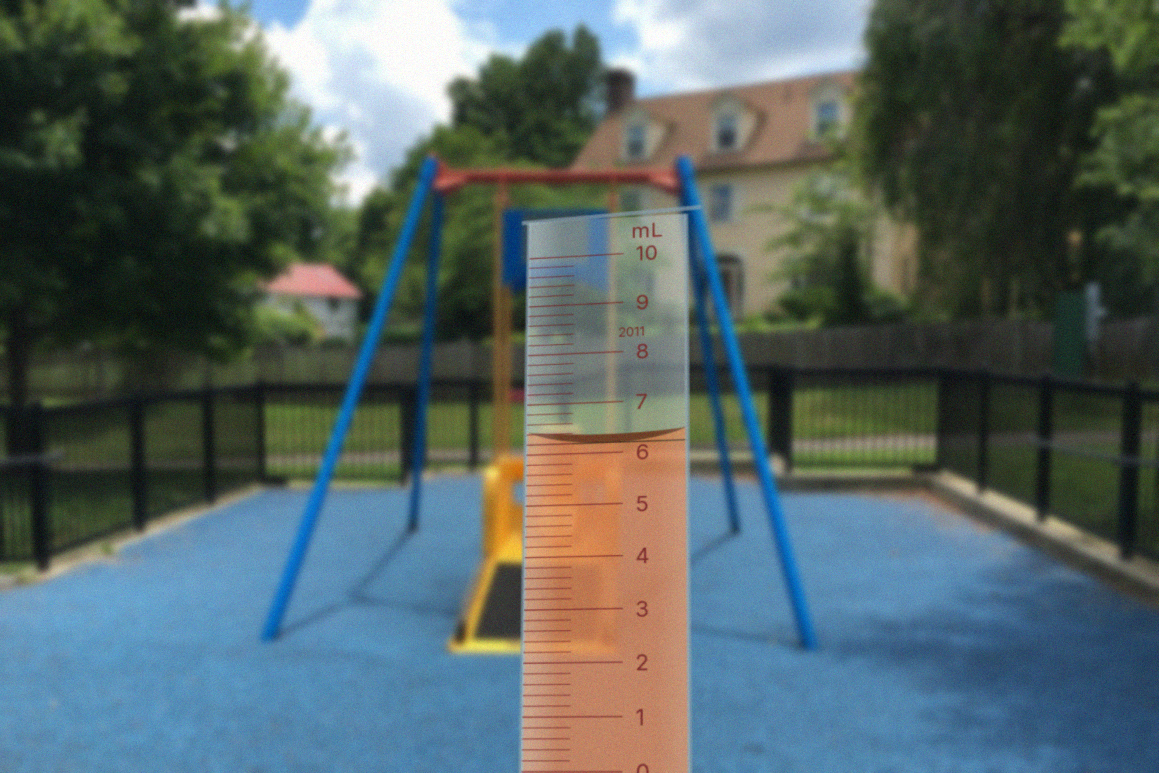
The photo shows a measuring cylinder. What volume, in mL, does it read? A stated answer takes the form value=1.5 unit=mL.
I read value=6.2 unit=mL
